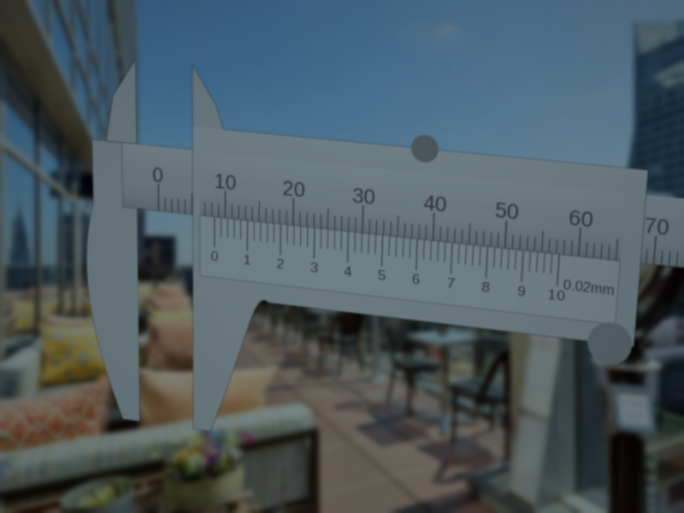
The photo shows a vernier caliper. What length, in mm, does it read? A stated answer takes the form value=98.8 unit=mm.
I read value=8.4 unit=mm
